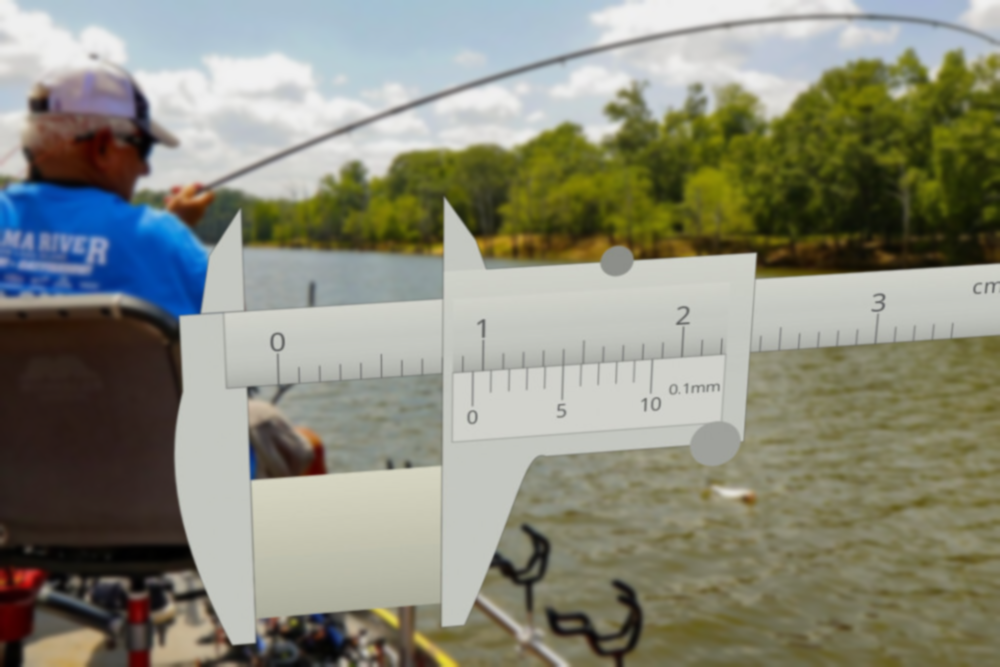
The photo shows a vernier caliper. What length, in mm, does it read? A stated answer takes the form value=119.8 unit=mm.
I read value=9.5 unit=mm
